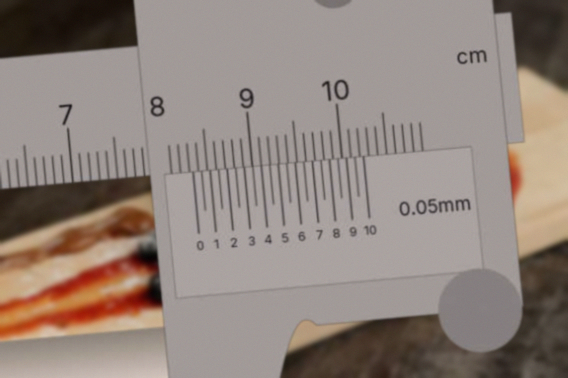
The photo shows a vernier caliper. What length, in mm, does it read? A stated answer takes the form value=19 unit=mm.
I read value=83.4 unit=mm
